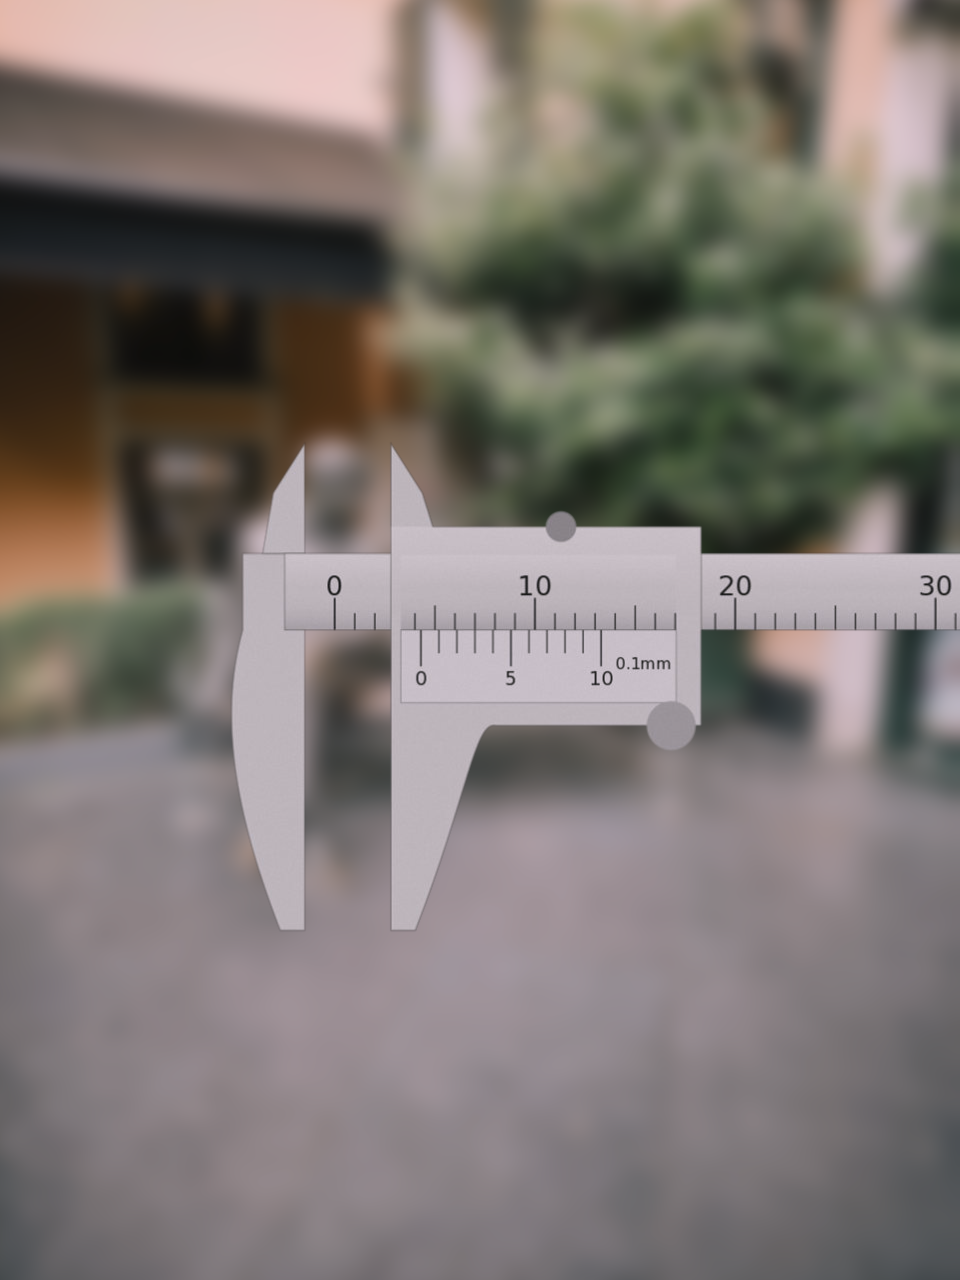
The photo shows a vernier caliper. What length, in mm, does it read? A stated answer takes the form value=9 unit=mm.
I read value=4.3 unit=mm
